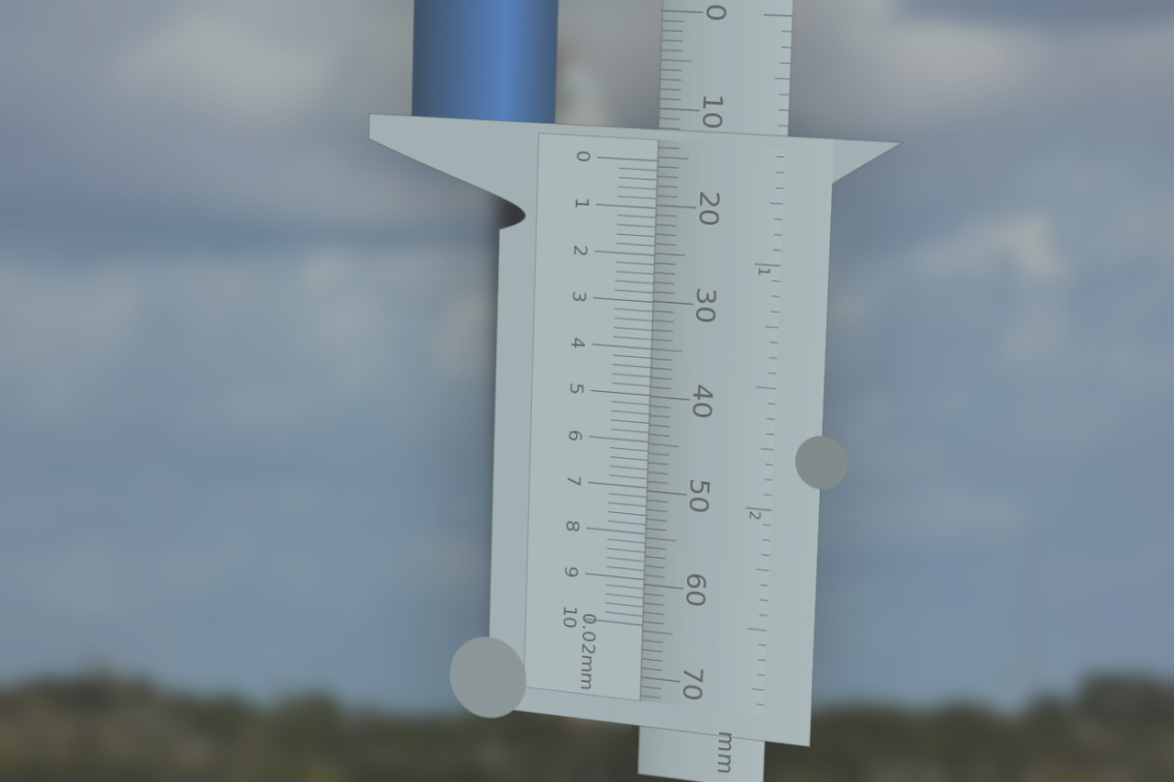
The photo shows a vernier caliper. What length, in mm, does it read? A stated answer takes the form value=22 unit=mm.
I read value=15.4 unit=mm
